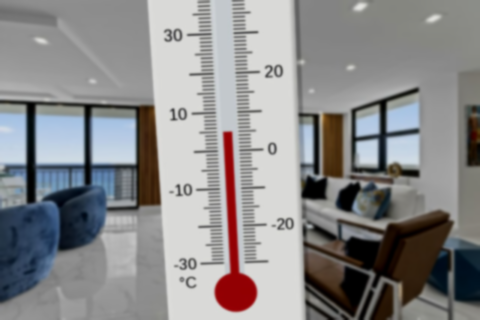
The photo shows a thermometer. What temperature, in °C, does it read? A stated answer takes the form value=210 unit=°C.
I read value=5 unit=°C
